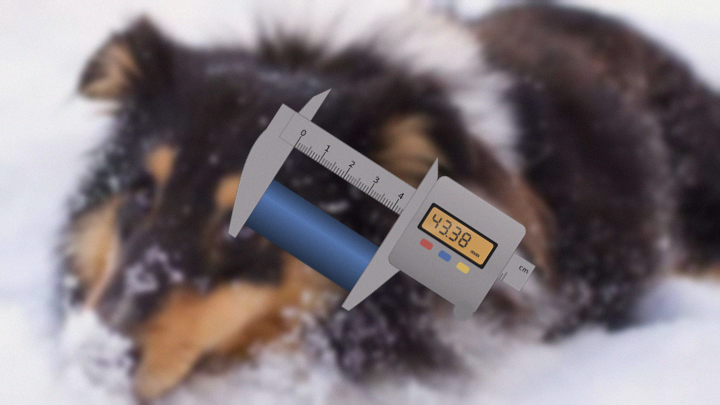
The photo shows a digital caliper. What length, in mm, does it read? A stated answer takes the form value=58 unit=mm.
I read value=43.38 unit=mm
